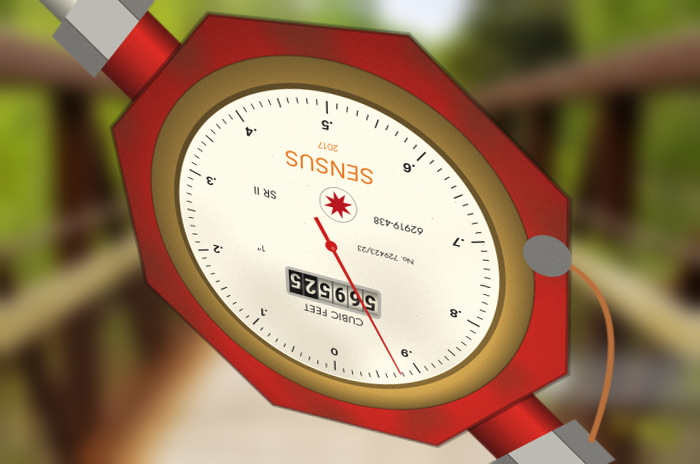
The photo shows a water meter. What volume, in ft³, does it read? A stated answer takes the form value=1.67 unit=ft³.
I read value=569524.92 unit=ft³
